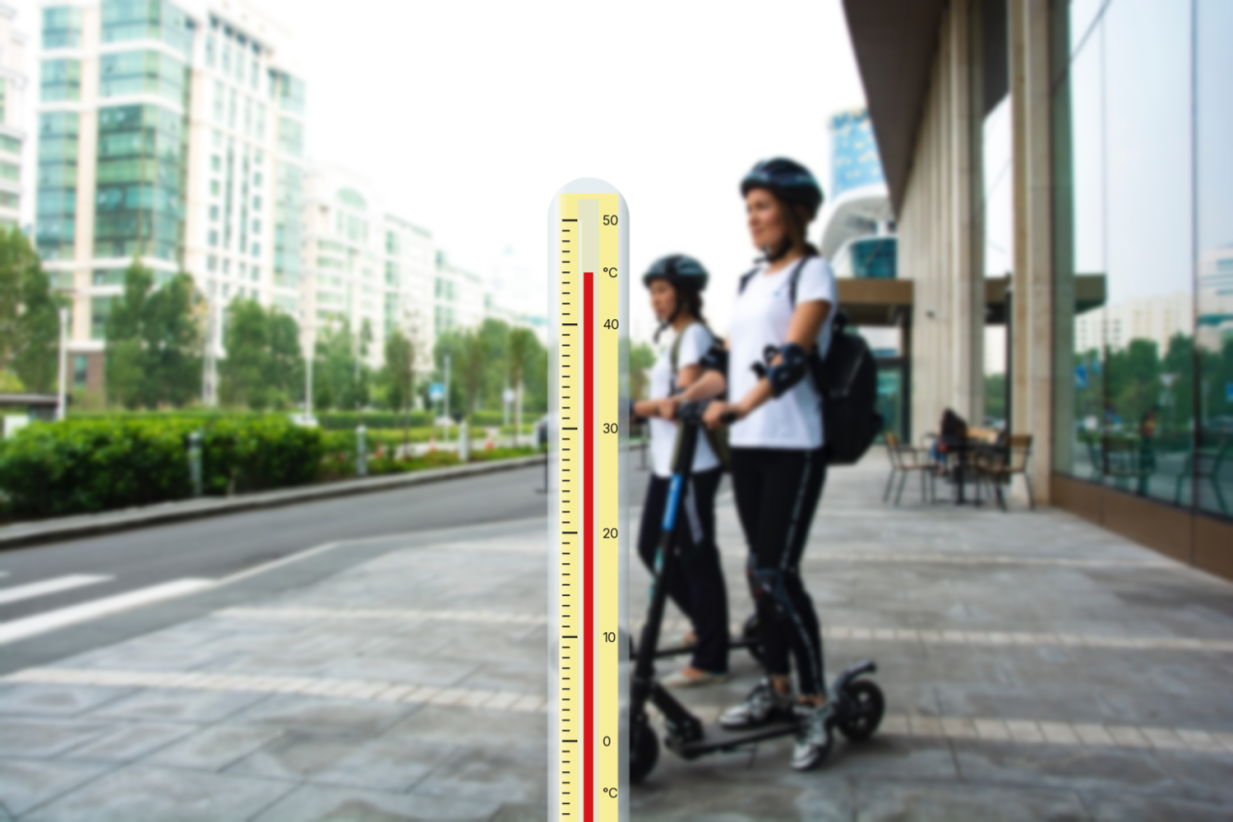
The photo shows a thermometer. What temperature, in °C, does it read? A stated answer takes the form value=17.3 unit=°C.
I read value=45 unit=°C
